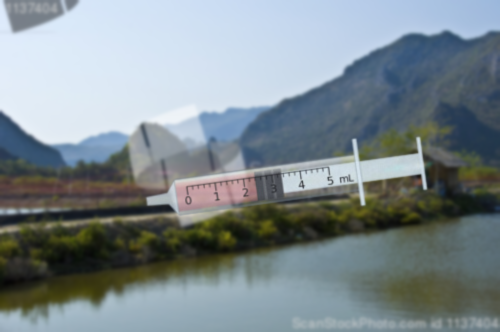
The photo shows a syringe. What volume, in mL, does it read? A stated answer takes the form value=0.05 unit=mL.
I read value=2.4 unit=mL
